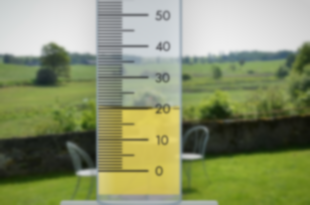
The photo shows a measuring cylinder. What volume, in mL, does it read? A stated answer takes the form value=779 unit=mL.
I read value=20 unit=mL
